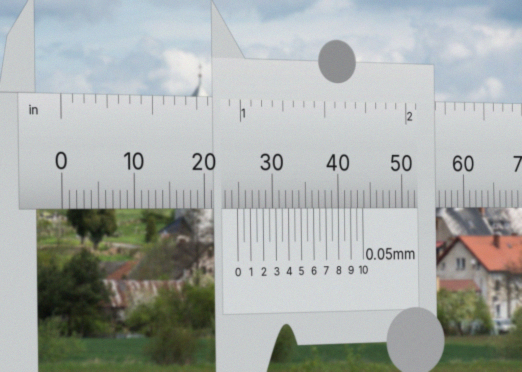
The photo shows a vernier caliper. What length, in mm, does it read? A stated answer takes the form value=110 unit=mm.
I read value=24.8 unit=mm
